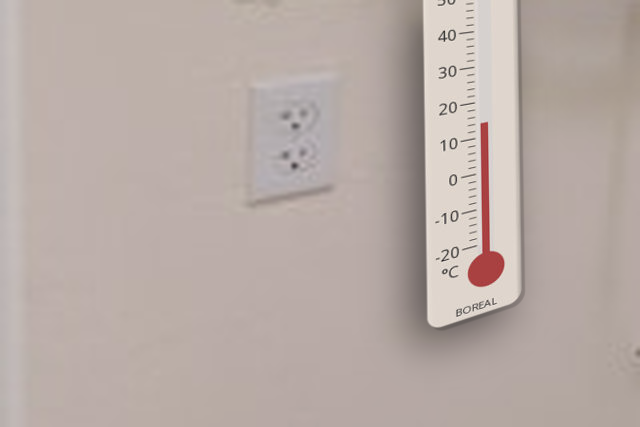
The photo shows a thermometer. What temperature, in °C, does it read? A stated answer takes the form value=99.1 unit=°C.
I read value=14 unit=°C
